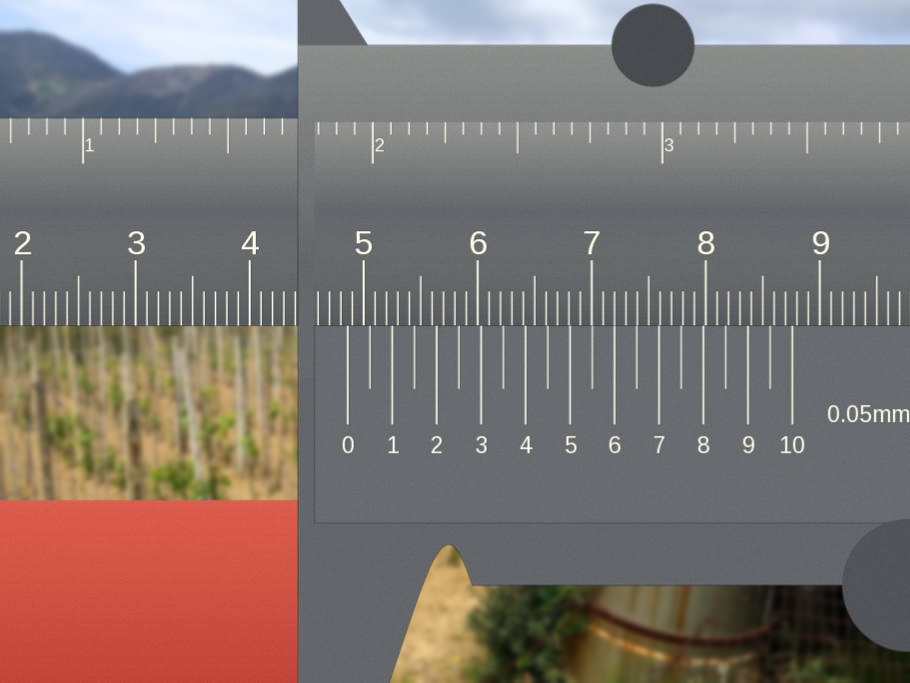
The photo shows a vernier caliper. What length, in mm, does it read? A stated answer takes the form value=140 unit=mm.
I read value=48.6 unit=mm
